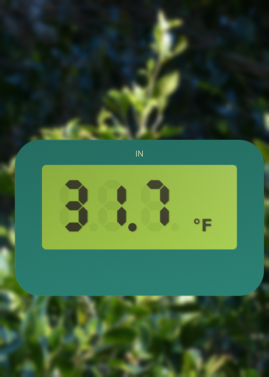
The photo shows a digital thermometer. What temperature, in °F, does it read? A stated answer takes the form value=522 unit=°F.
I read value=31.7 unit=°F
